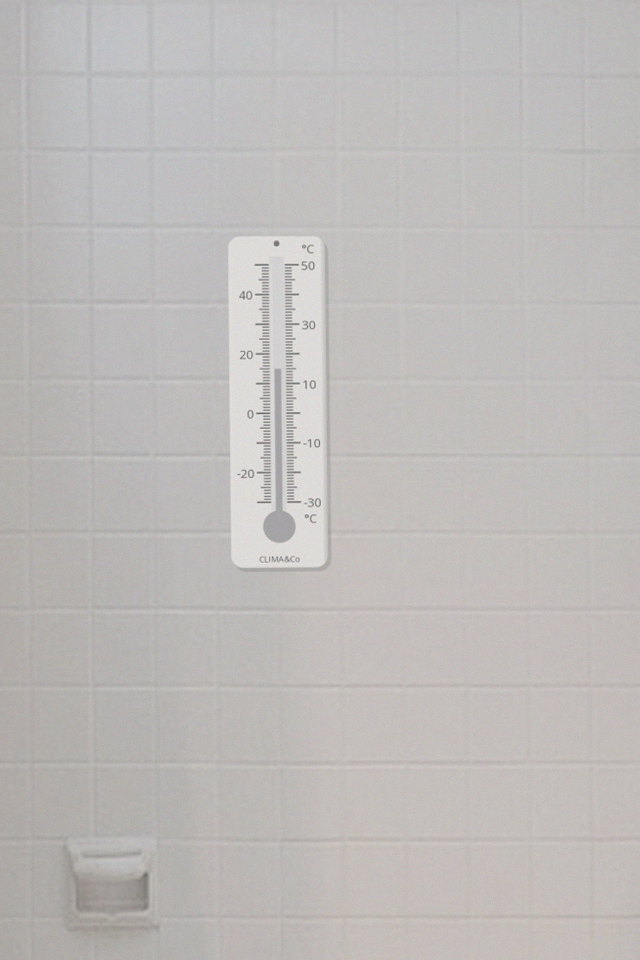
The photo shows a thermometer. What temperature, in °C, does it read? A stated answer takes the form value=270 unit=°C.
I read value=15 unit=°C
